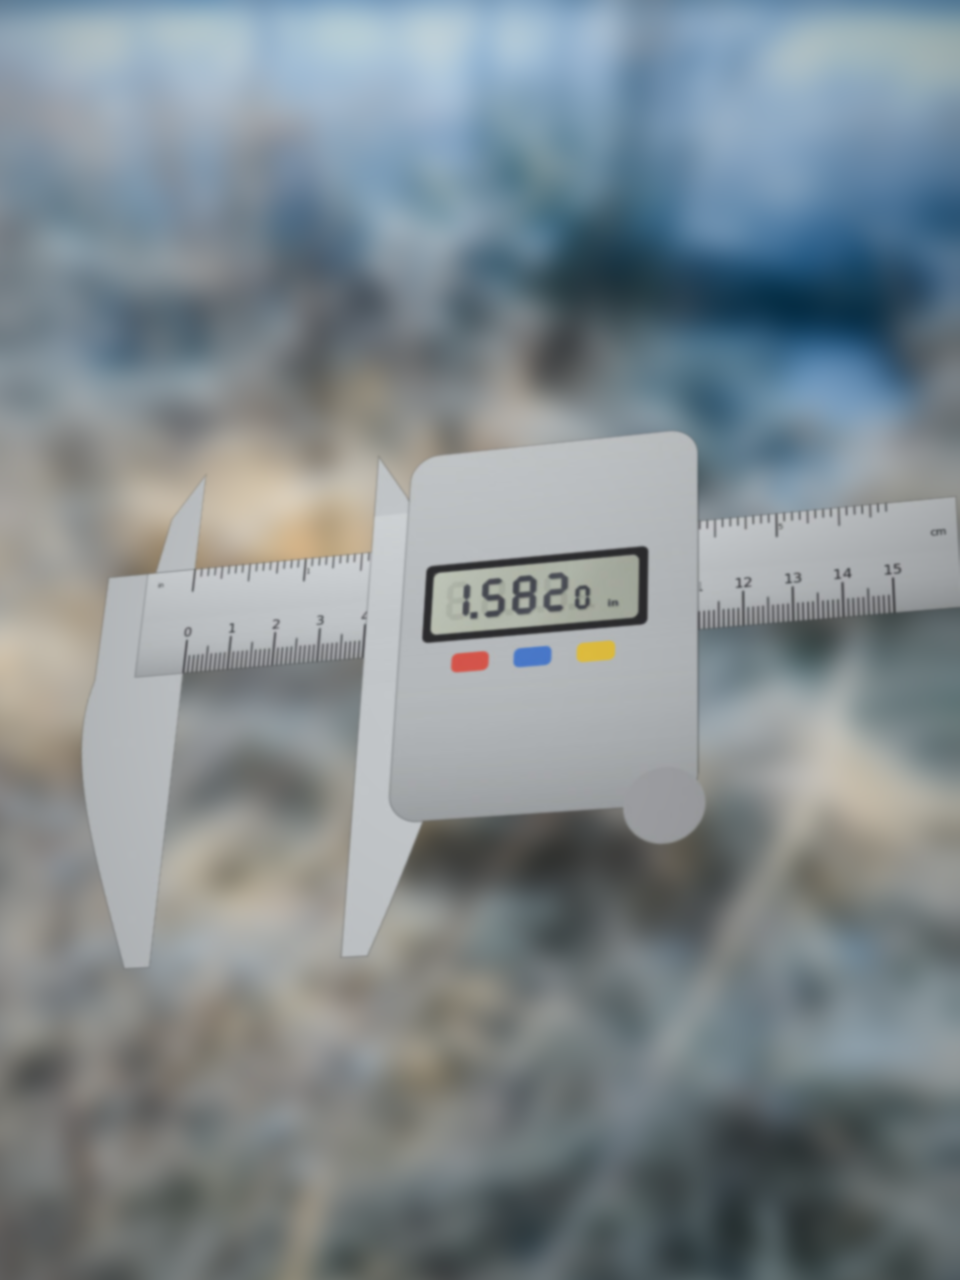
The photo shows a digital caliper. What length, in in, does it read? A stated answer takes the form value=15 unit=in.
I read value=1.5820 unit=in
